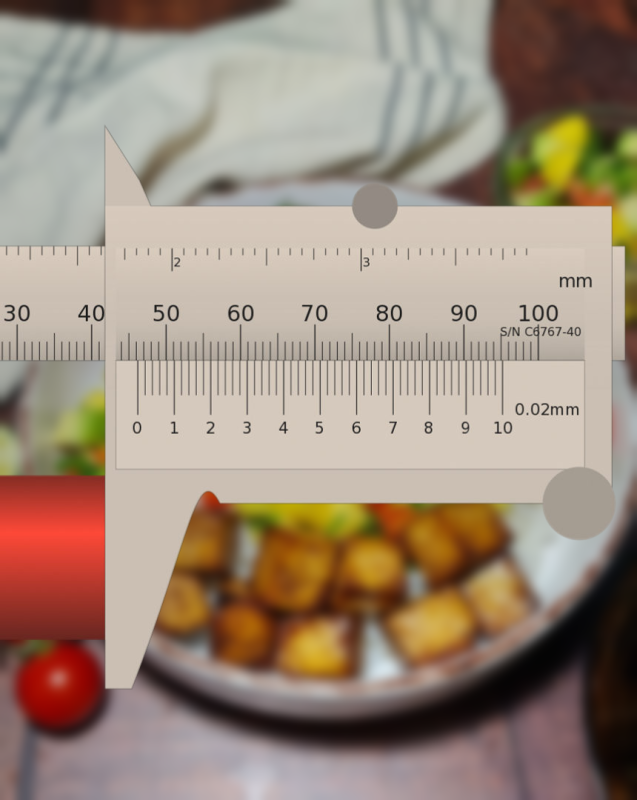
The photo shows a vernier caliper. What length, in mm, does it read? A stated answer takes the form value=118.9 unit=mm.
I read value=46.2 unit=mm
